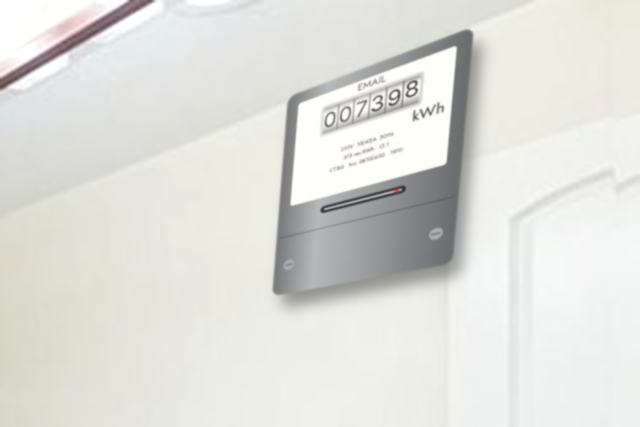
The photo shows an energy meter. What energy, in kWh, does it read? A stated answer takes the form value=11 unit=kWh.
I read value=7398 unit=kWh
